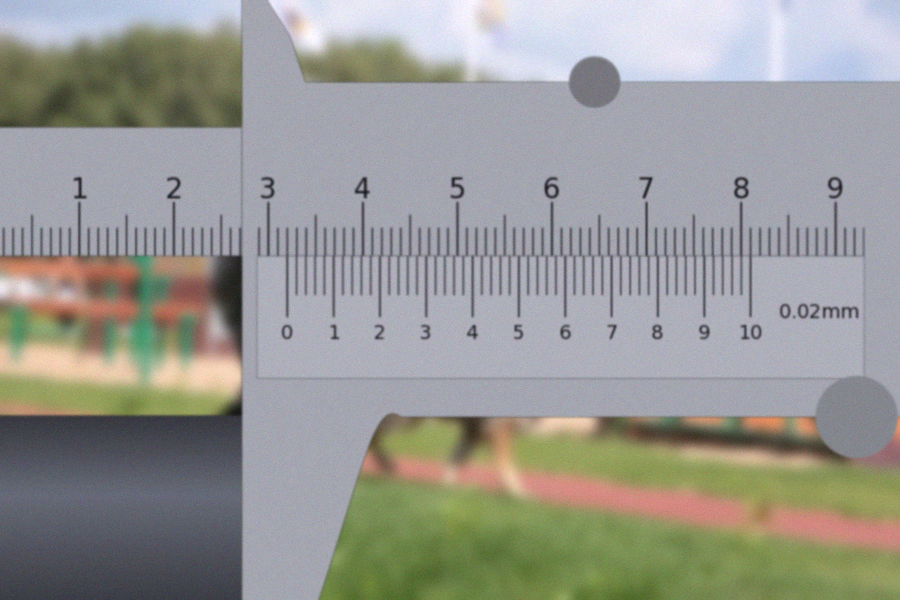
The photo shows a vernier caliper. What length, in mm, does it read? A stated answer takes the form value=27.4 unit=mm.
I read value=32.0 unit=mm
